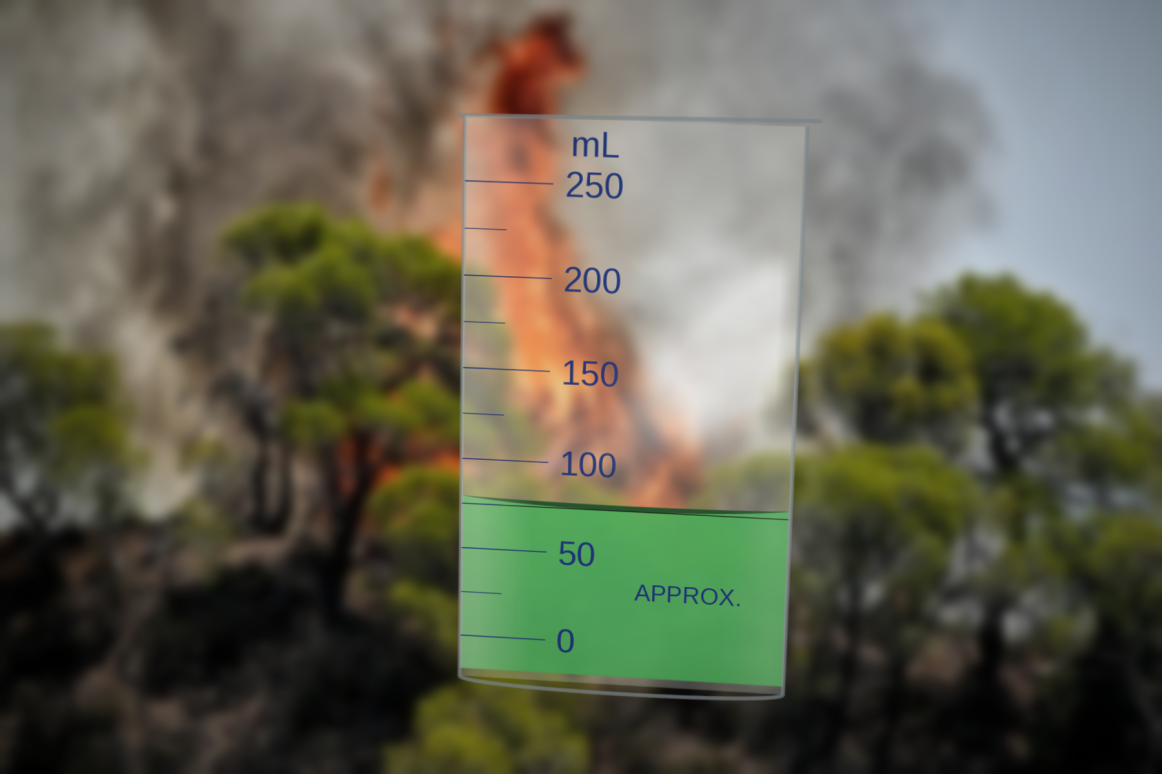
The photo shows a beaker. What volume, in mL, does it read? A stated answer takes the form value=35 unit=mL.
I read value=75 unit=mL
